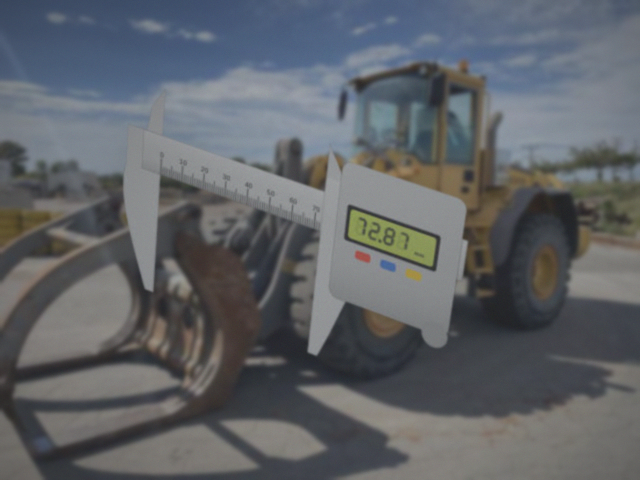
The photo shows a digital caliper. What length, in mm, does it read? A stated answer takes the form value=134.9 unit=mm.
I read value=72.87 unit=mm
